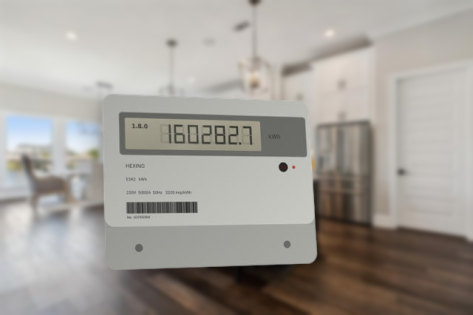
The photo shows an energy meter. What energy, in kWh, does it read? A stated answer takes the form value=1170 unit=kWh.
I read value=160282.7 unit=kWh
